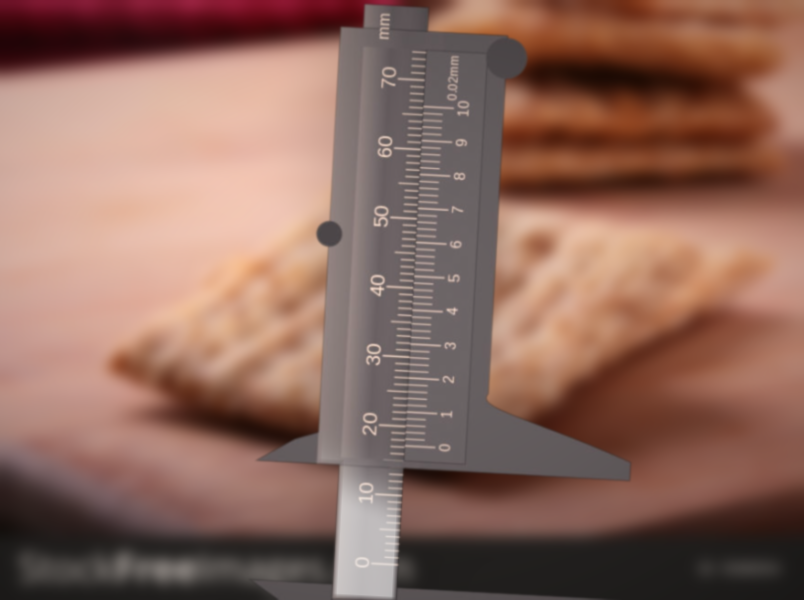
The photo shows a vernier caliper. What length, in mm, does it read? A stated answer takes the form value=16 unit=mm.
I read value=17.2 unit=mm
